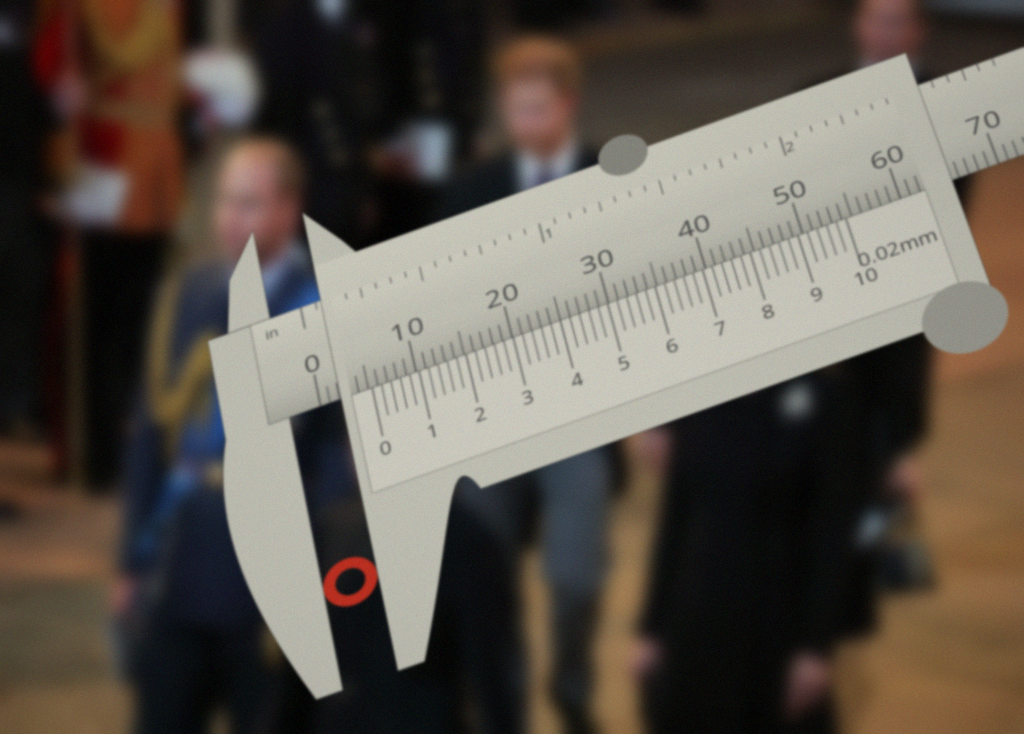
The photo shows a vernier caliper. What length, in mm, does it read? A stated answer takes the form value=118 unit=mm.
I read value=5.4 unit=mm
